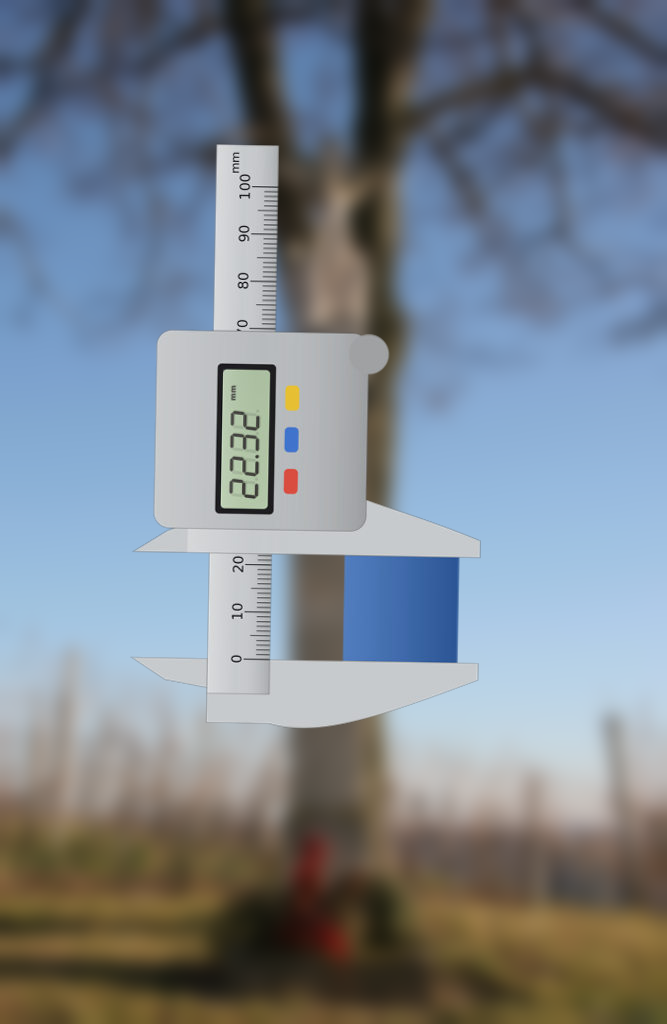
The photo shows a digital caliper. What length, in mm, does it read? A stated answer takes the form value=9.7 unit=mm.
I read value=22.32 unit=mm
